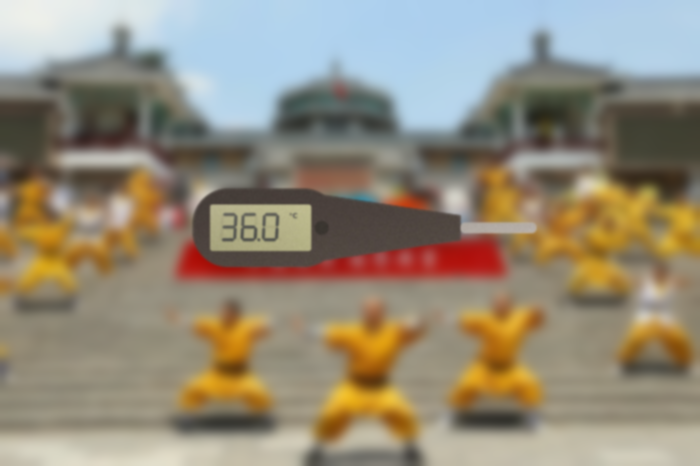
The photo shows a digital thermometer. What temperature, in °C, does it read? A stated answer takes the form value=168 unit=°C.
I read value=36.0 unit=°C
